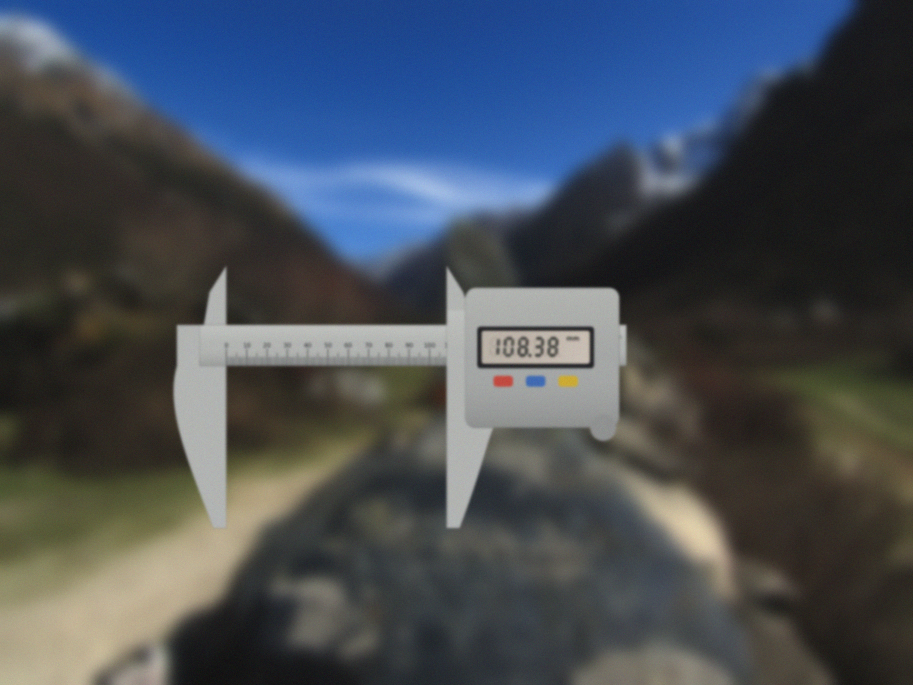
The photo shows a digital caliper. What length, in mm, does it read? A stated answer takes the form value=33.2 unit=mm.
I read value=108.38 unit=mm
